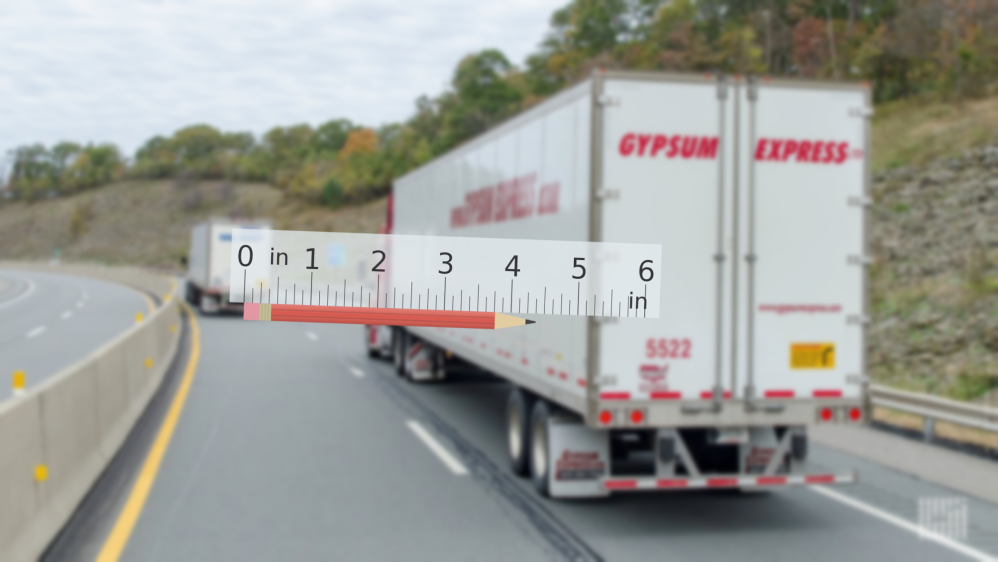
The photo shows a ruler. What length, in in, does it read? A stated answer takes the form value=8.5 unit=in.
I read value=4.375 unit=in
